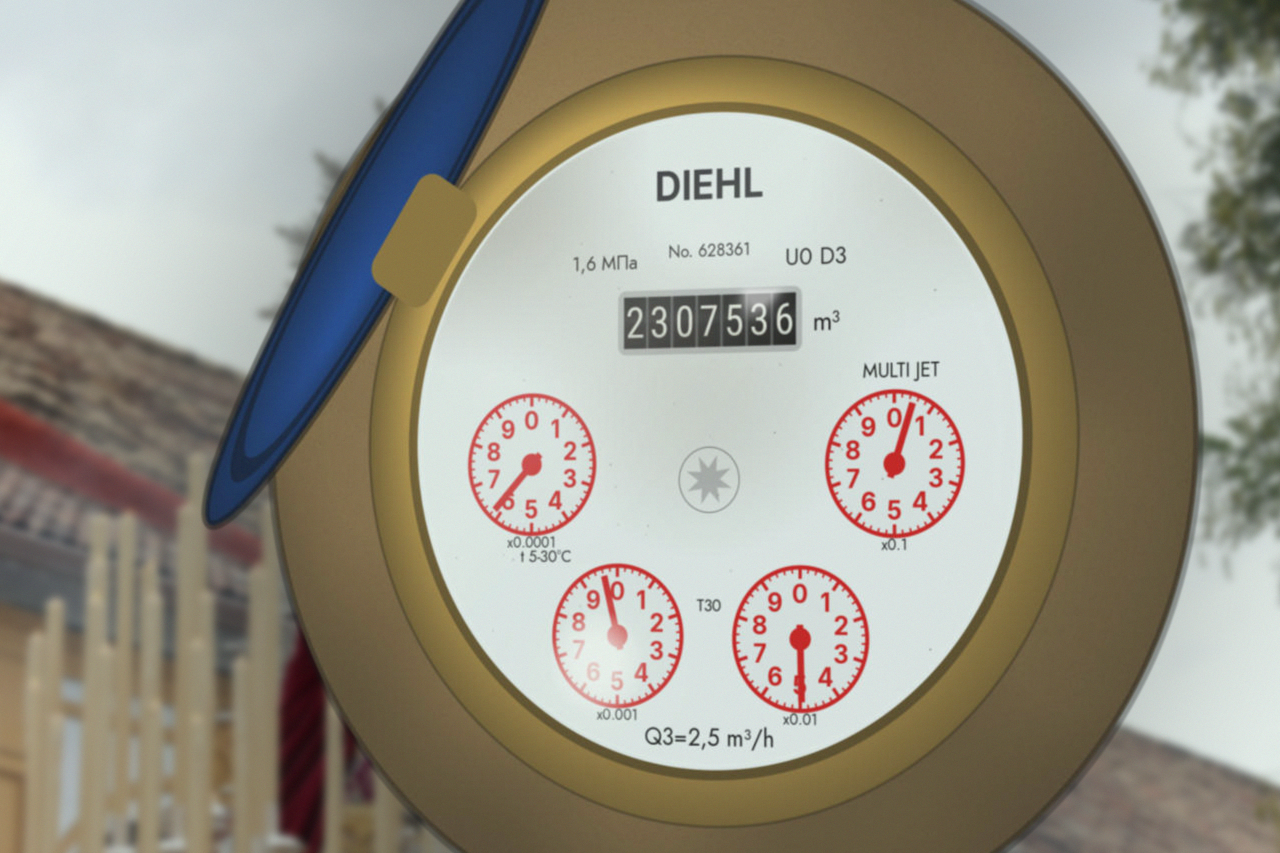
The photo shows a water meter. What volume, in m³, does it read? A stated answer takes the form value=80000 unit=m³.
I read value=2307536.0496 unit=m³
